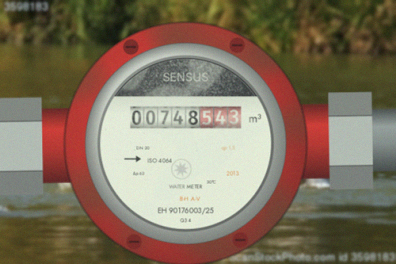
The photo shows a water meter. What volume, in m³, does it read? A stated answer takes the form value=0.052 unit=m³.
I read value=748.543 unit=m³
